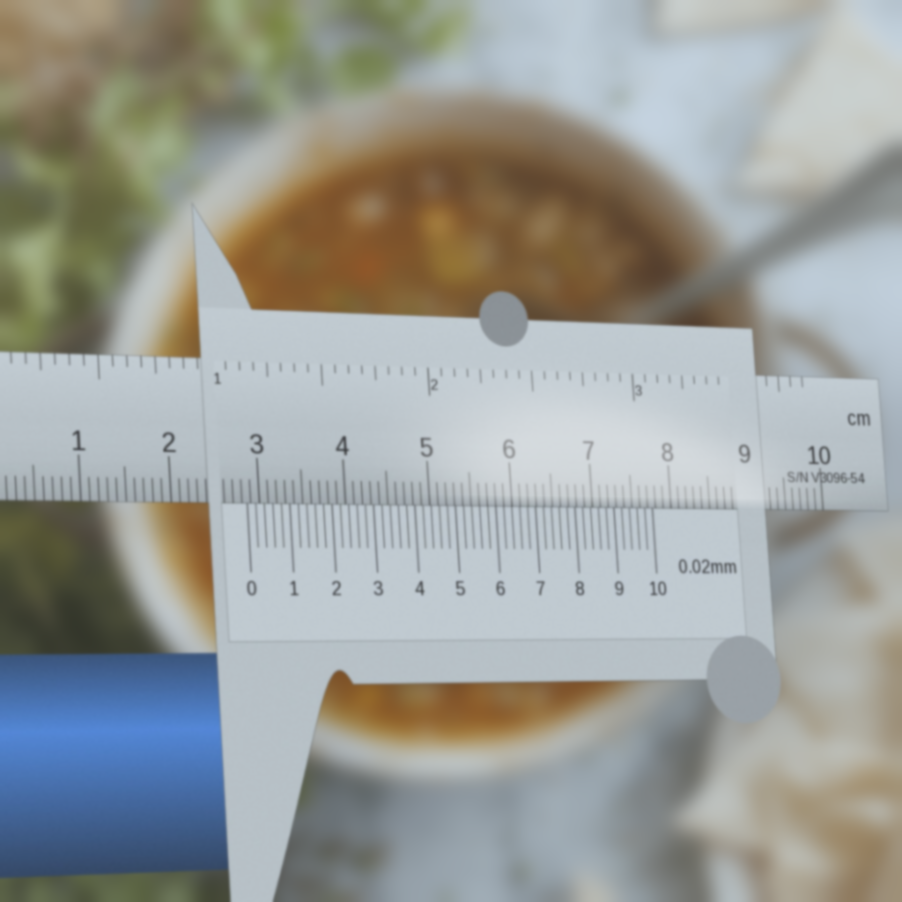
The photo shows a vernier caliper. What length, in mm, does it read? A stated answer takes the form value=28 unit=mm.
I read value=28.6 unit=mm
